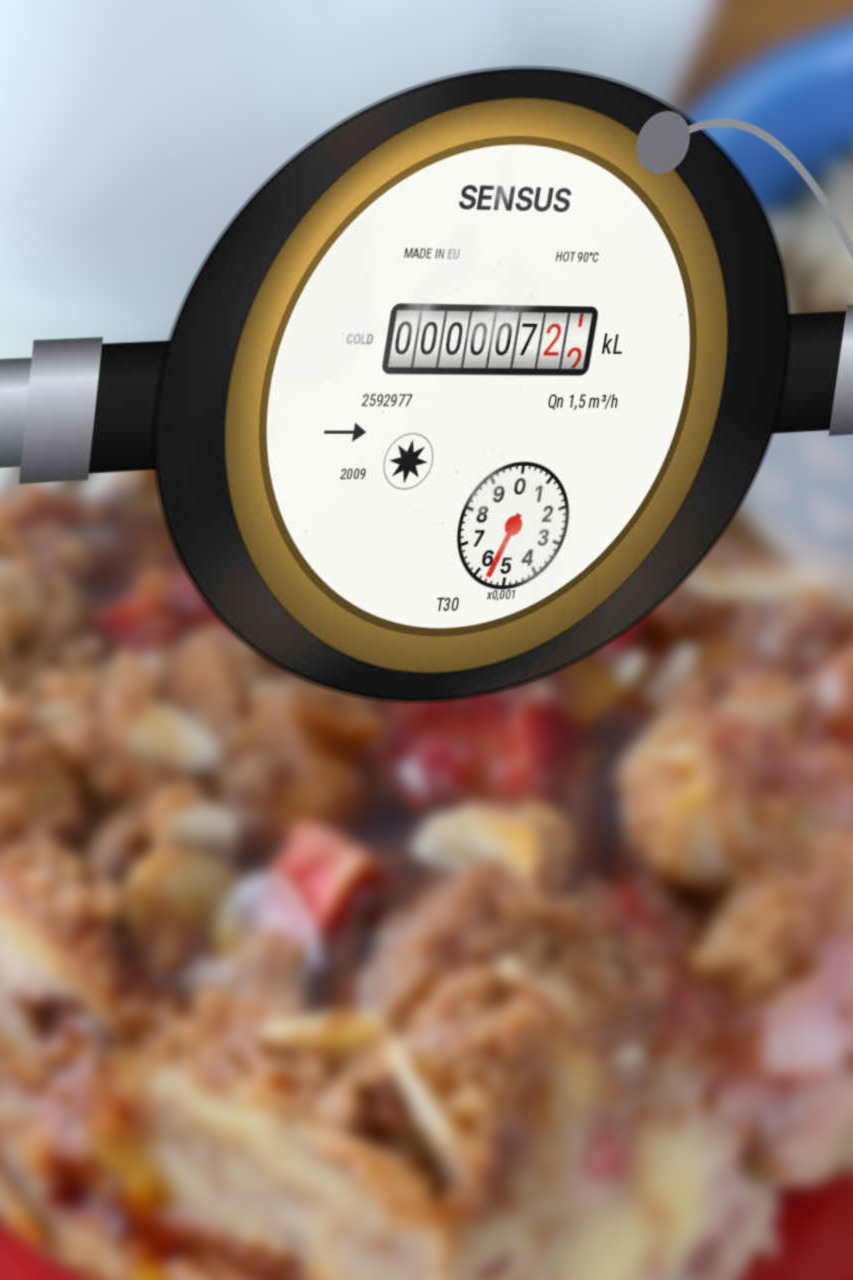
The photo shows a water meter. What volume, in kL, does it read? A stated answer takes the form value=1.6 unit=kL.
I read value=7.215 unit=kL
